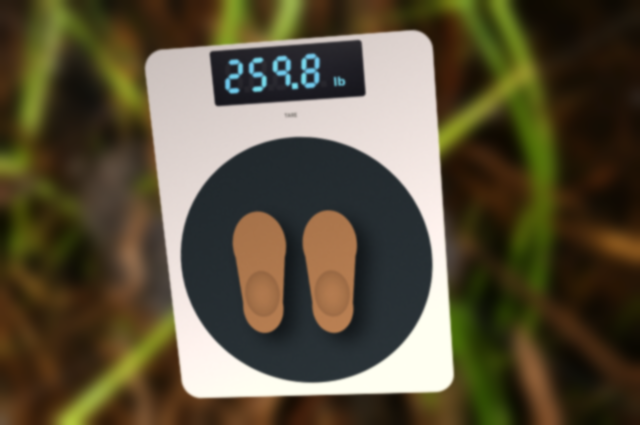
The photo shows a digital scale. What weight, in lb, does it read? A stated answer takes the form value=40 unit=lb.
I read value=259.8 unit=lb
